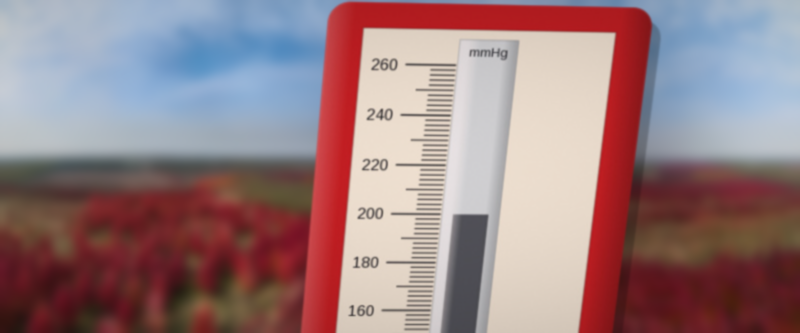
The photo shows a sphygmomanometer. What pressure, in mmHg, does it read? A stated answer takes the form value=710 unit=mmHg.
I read value=200 unit=mmHg
